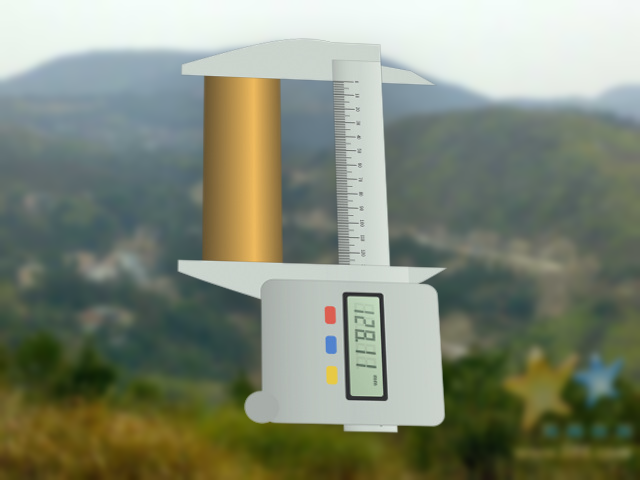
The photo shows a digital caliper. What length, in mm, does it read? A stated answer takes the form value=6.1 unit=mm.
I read value=128.11 unit=mm
